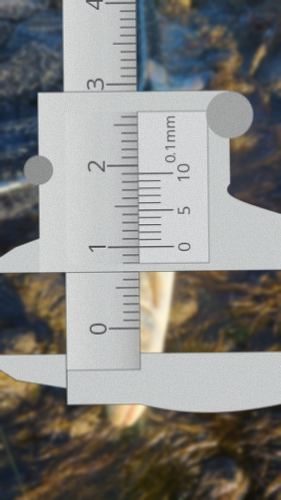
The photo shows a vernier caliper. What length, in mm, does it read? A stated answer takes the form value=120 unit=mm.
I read value=10.0 unit=mm
